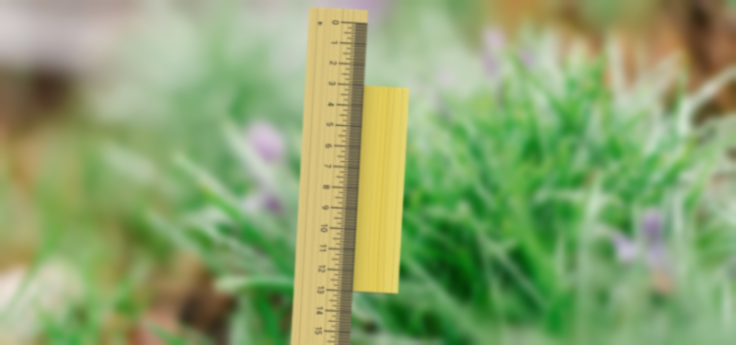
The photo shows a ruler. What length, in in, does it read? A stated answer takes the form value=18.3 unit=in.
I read value=10 unit=in
